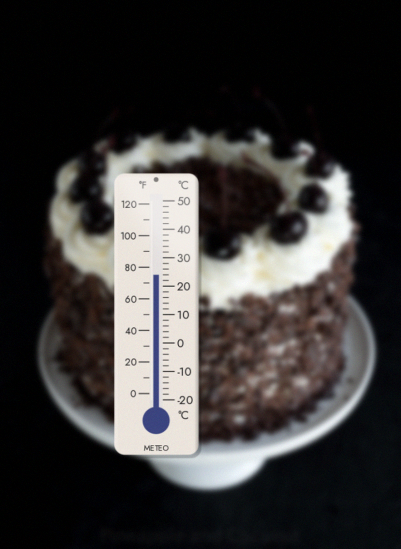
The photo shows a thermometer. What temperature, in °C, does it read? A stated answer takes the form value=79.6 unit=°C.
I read value=24 unit=°C
